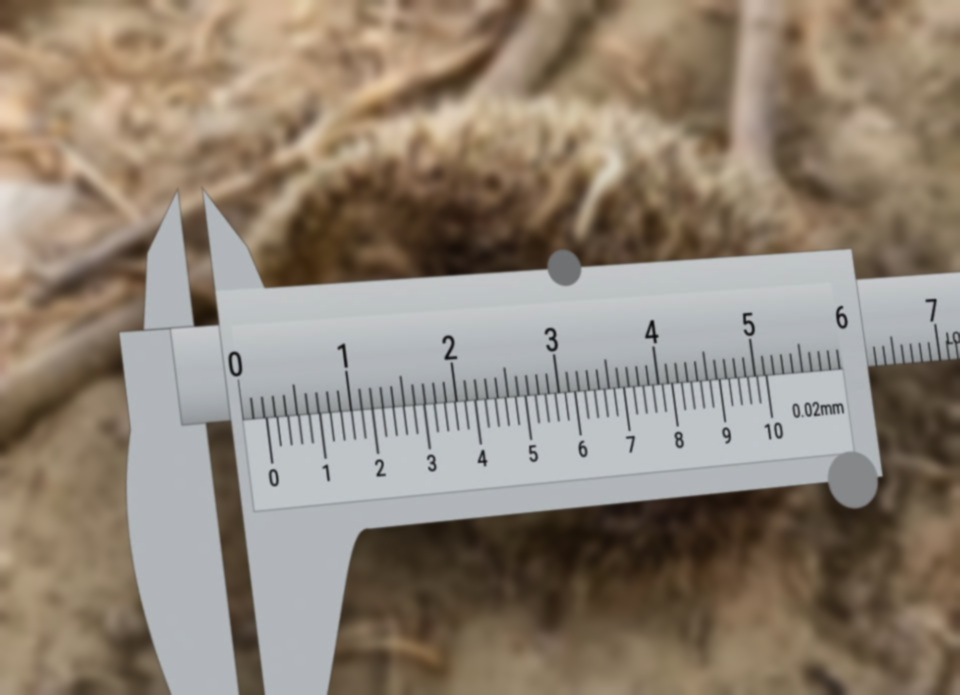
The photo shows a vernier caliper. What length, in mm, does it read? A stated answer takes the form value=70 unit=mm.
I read value=2.2 unit=mm
